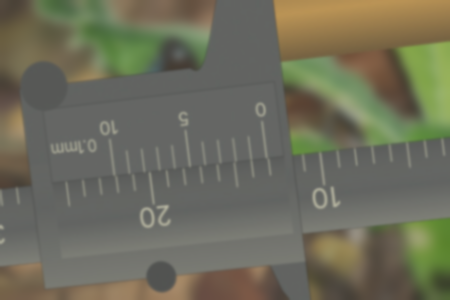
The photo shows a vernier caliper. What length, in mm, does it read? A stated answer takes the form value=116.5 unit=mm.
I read value=13.1 unit=mm
